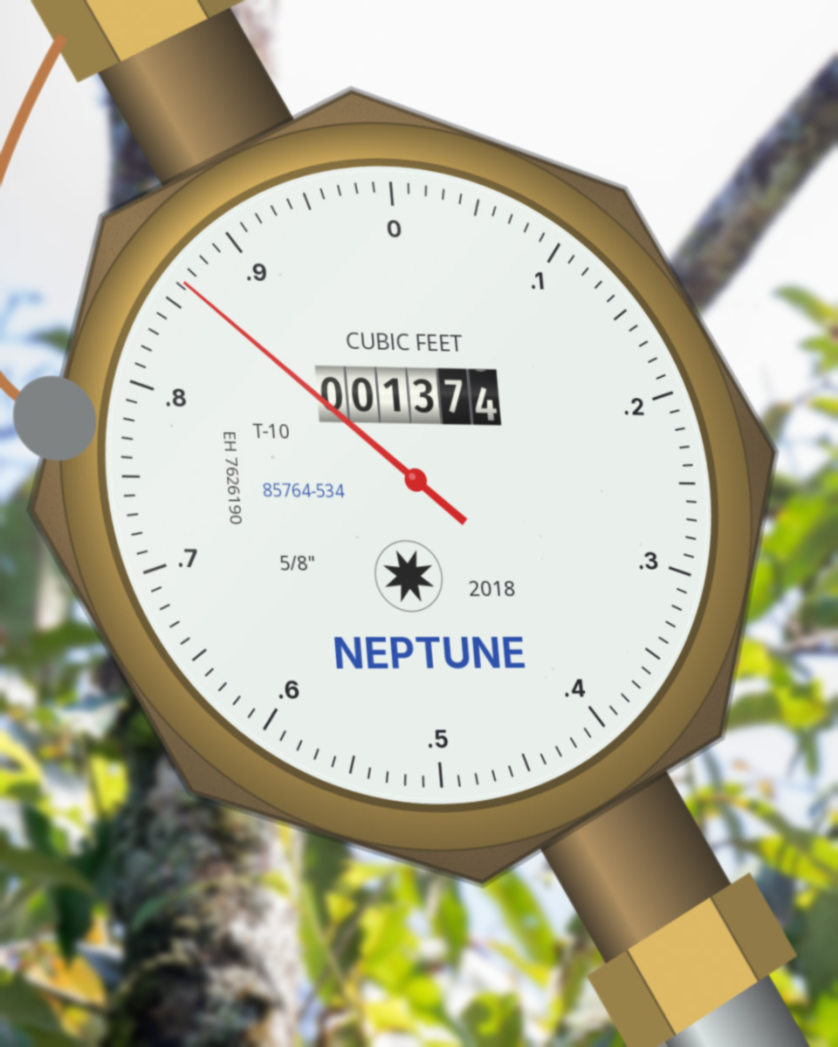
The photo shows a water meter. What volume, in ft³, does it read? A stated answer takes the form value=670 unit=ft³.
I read value=1373.86 unit=ft³
